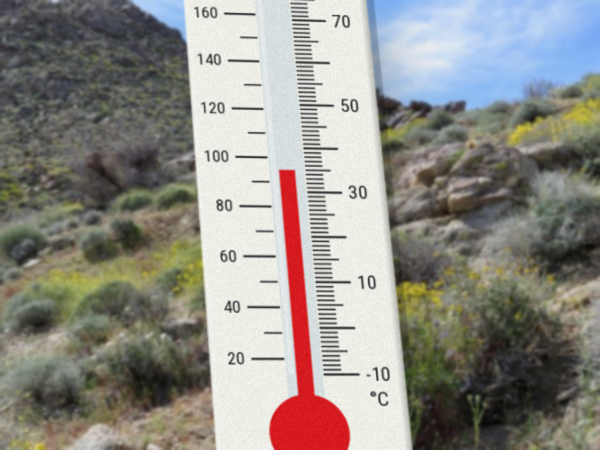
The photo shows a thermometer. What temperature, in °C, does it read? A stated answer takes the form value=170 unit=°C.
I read value=35 unit=°C
